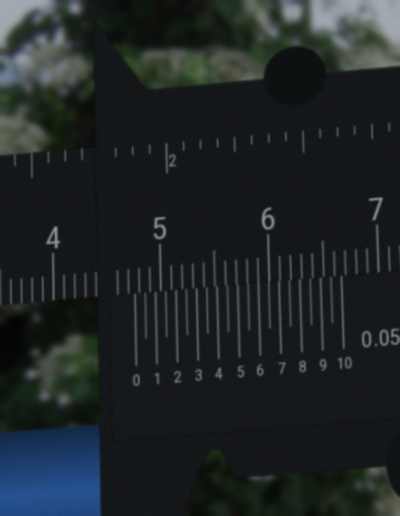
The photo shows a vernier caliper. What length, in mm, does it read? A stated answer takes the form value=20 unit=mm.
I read value=47.6 unit=mm
